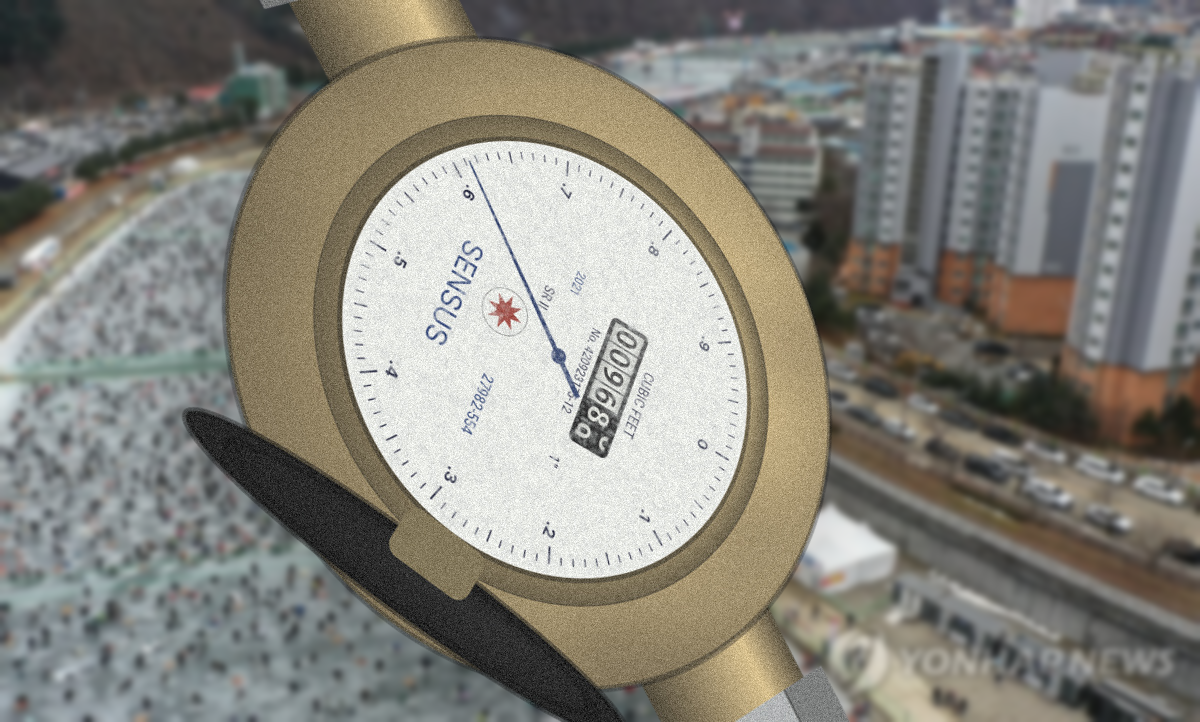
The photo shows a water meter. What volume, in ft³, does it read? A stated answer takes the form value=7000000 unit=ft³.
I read value=9688.61 unit=ft³
